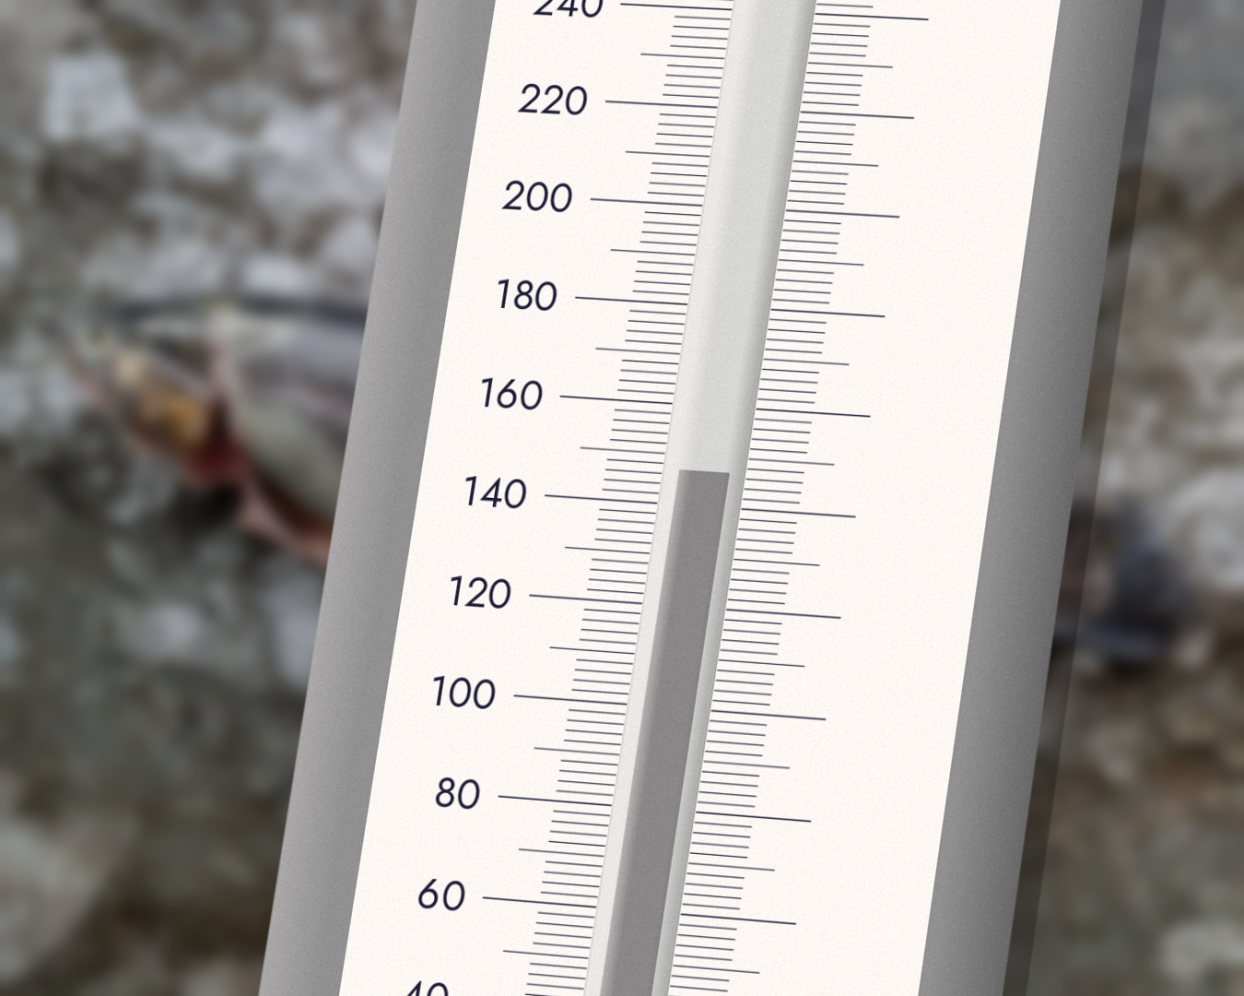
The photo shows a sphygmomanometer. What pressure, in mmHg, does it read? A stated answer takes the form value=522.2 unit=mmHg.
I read value=147 unit=mmHg
